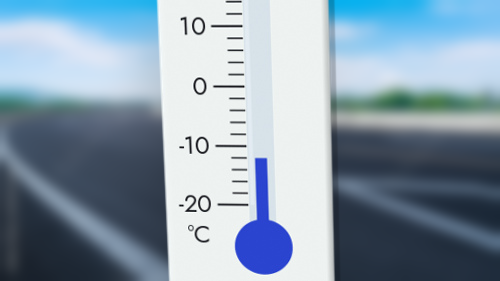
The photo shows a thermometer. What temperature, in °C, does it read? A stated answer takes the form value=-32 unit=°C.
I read value=-12 unit=°C
